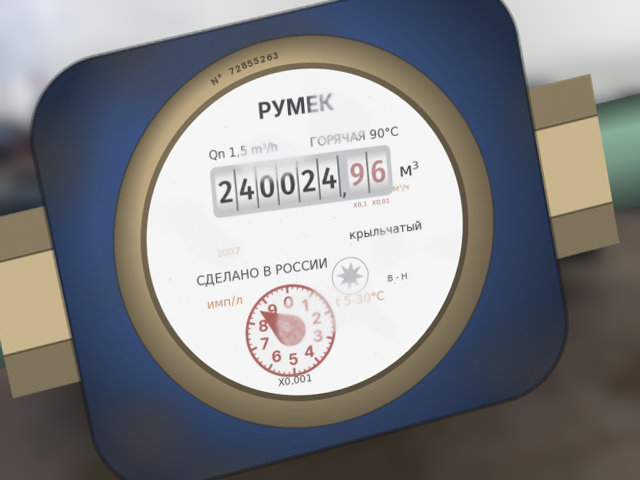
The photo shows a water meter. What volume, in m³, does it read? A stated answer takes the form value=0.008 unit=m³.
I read value=240024.968 unit=m³
